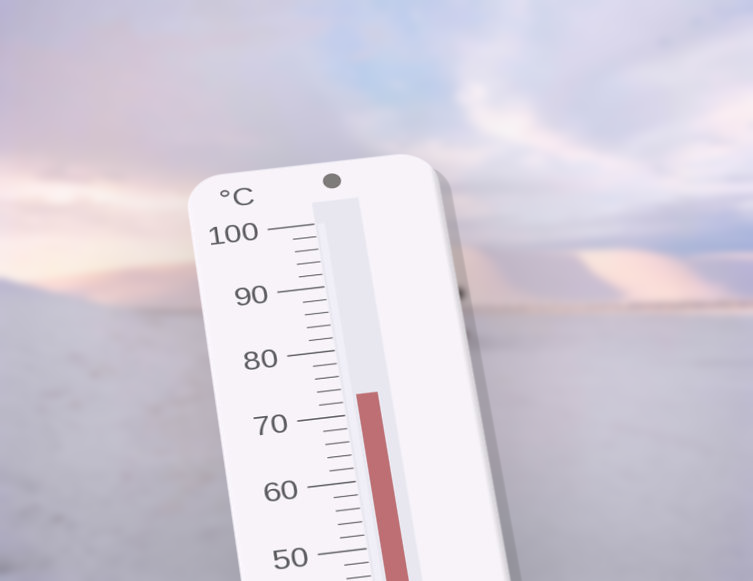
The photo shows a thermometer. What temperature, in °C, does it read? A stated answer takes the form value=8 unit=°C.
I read value=73 unit=°C
